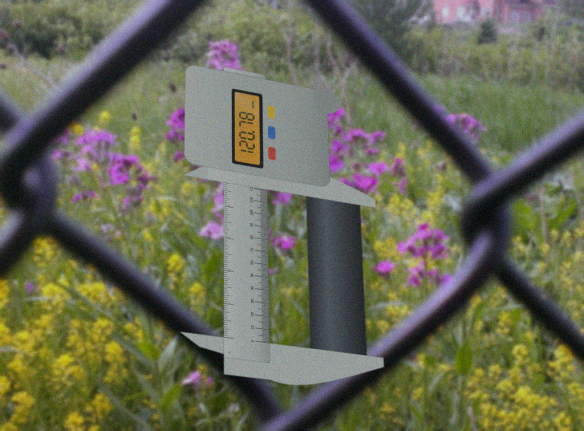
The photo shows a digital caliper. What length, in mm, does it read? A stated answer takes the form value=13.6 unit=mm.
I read value=120.78 unit=mm
